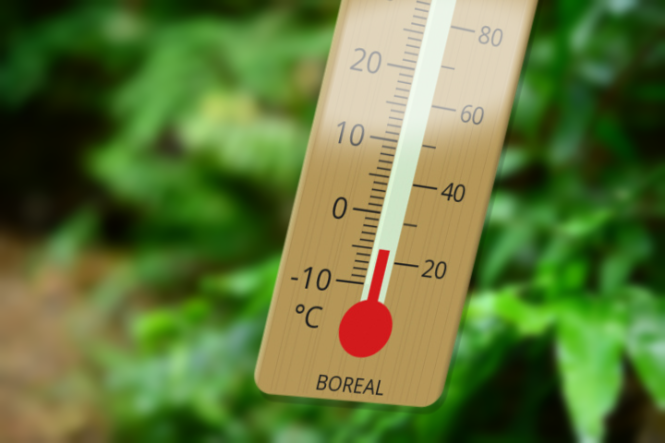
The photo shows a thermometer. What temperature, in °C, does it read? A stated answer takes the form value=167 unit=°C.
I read value=-5 unit=°C
